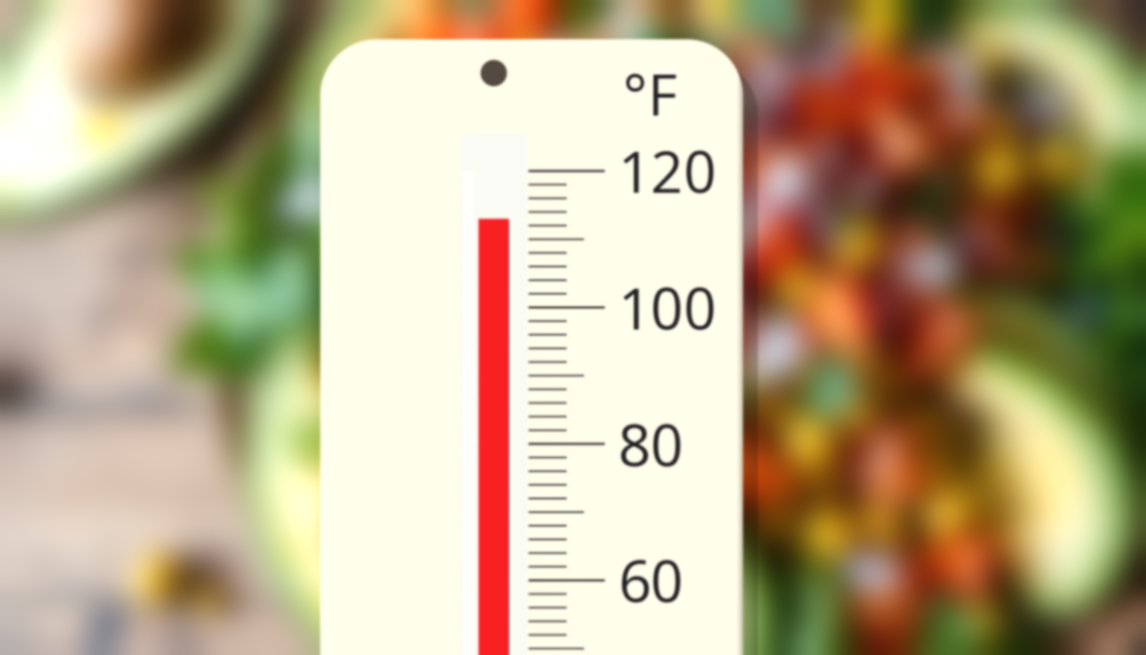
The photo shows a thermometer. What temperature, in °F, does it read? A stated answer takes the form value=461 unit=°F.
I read value=113 unit=°F
